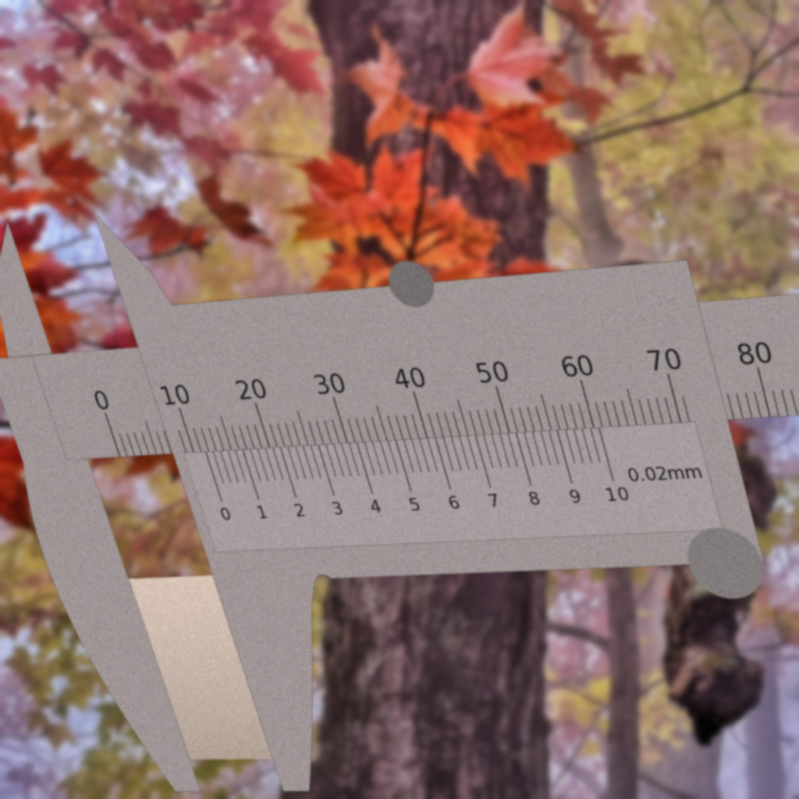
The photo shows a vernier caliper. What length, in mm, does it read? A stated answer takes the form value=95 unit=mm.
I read value=11.6 unit=mm
